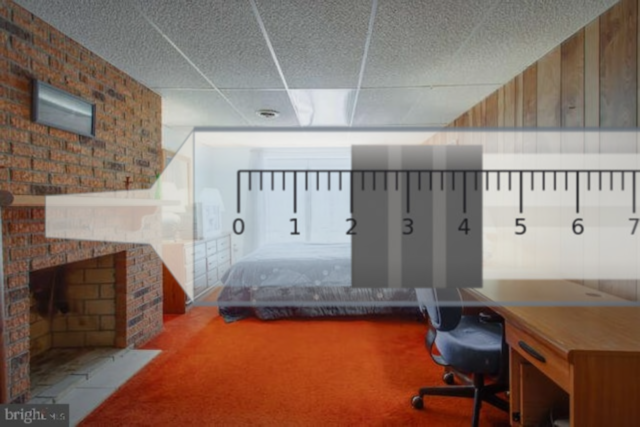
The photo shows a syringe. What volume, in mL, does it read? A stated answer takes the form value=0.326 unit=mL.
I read value=2 unit=mL
